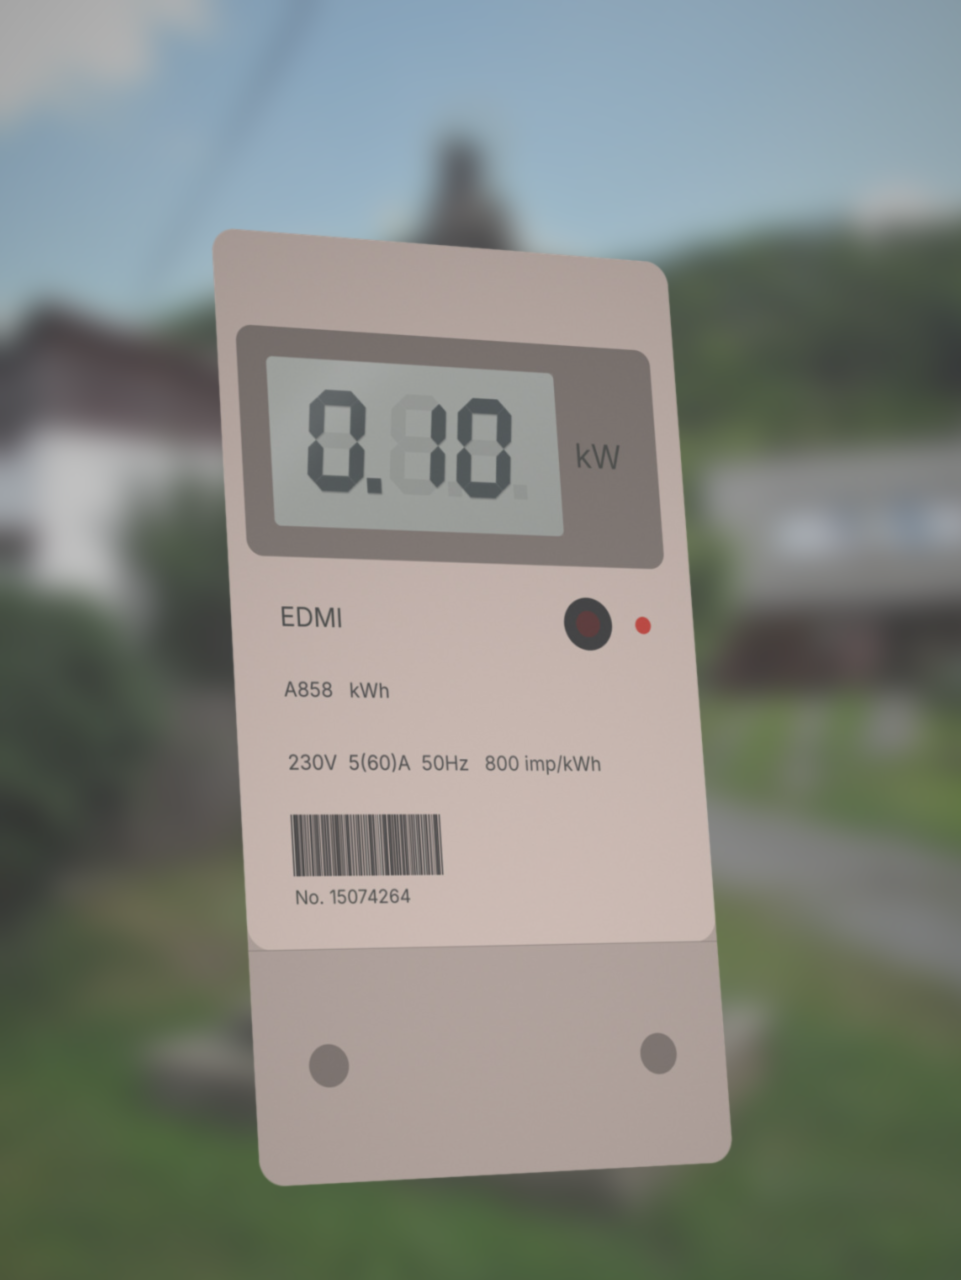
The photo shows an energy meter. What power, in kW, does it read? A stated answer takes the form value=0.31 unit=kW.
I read value=0.10 unit=kW
